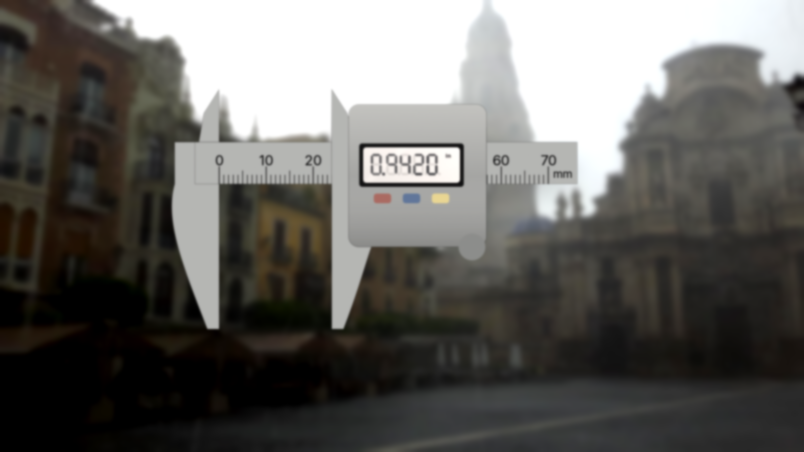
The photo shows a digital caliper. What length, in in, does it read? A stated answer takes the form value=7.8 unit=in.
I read value=0.9420 unit=in
